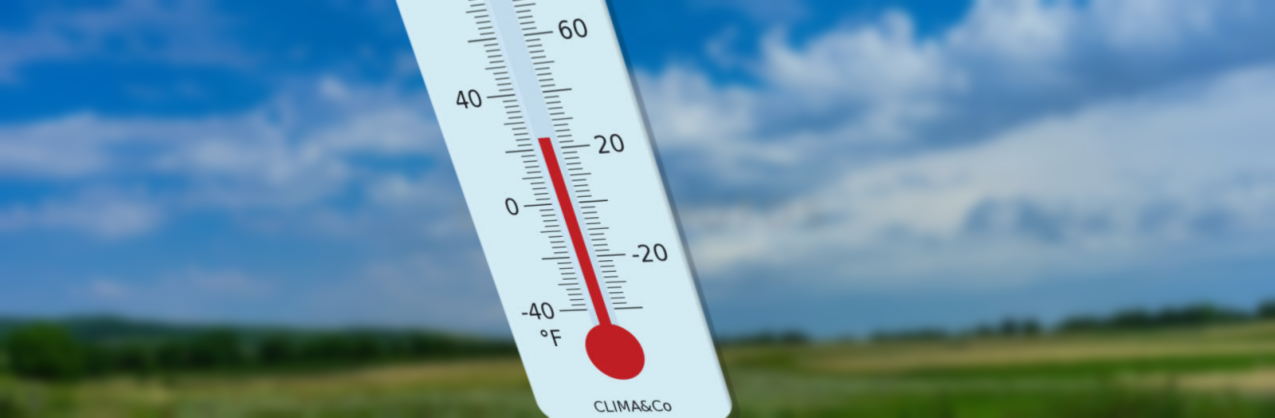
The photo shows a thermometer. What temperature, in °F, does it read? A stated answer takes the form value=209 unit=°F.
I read value=24 unit=°F
